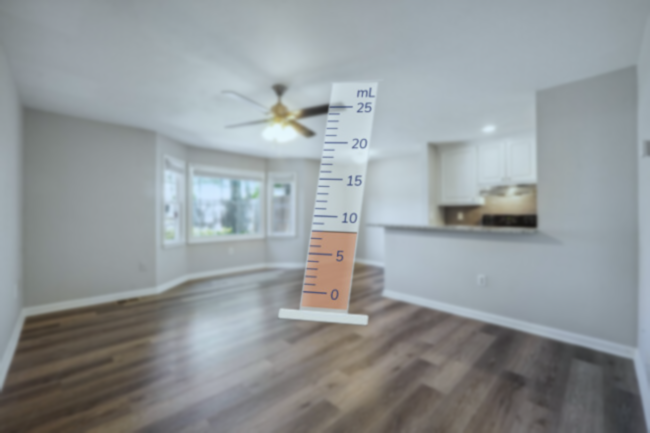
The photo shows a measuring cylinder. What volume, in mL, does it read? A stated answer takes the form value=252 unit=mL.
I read value=8 unit=mL
